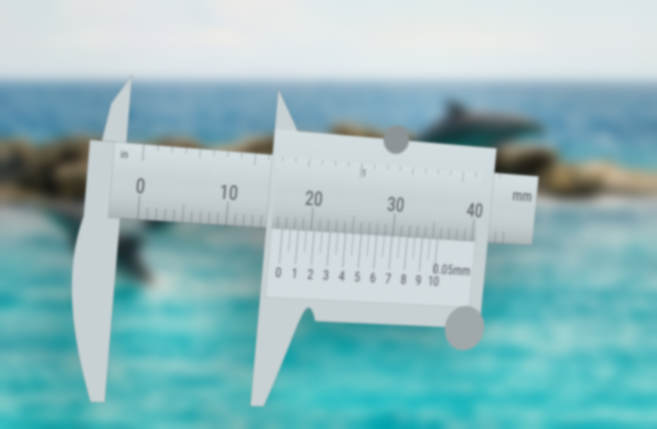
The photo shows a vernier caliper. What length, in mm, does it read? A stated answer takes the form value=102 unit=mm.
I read value=16.6 unit=mm
